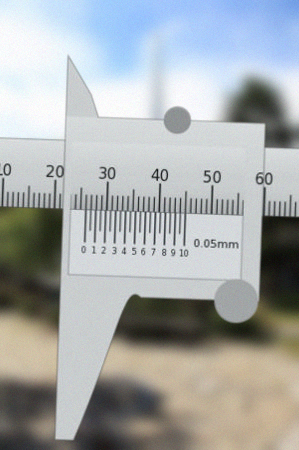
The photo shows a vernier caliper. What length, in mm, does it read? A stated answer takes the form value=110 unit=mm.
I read value=26.0 unit=mm
